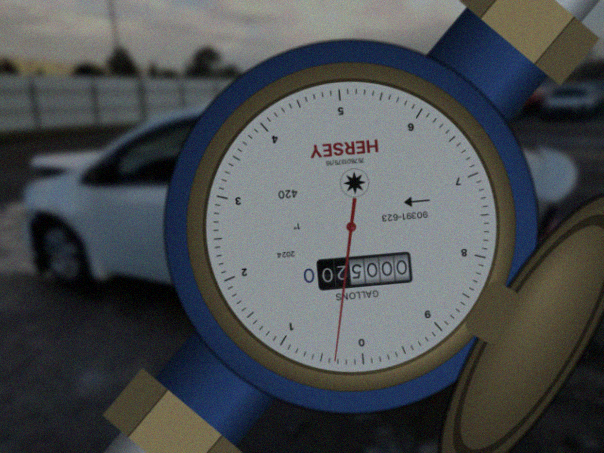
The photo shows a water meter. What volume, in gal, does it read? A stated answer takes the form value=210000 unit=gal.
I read value=5200.3 unit=gal
